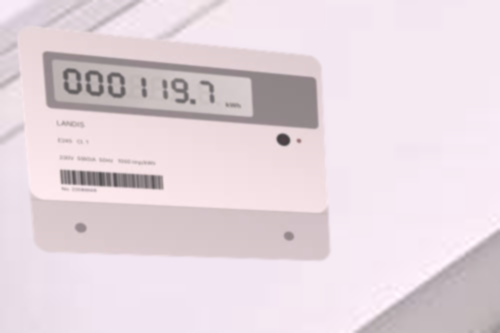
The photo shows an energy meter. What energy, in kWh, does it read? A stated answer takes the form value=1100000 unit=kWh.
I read value=119.7 unit=kWh
